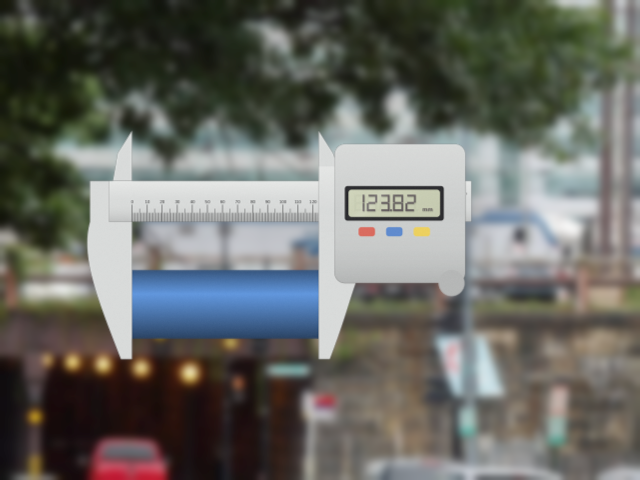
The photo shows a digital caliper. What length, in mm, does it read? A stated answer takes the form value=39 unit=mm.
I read value=123.82 unit=mm
